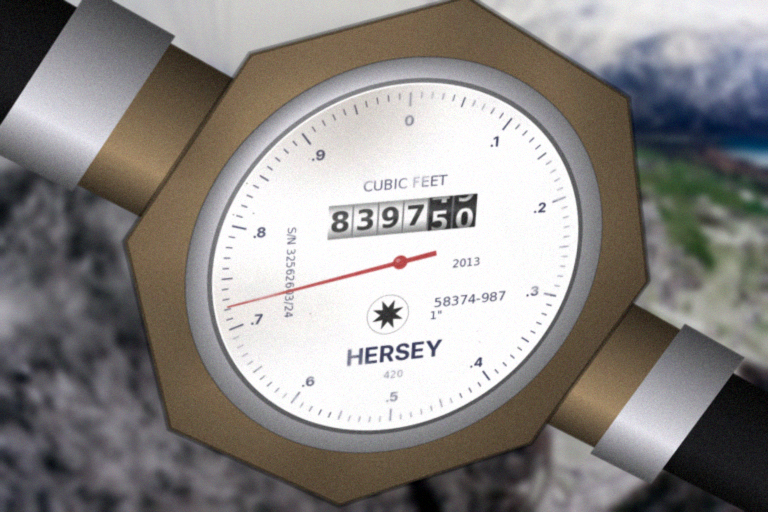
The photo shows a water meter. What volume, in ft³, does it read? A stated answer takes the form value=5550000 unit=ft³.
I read value=839749.72 unit=ft³
